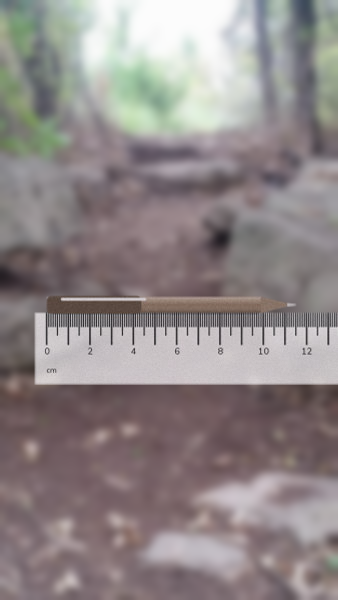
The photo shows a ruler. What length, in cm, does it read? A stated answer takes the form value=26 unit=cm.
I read value=11.5 unit=cm
